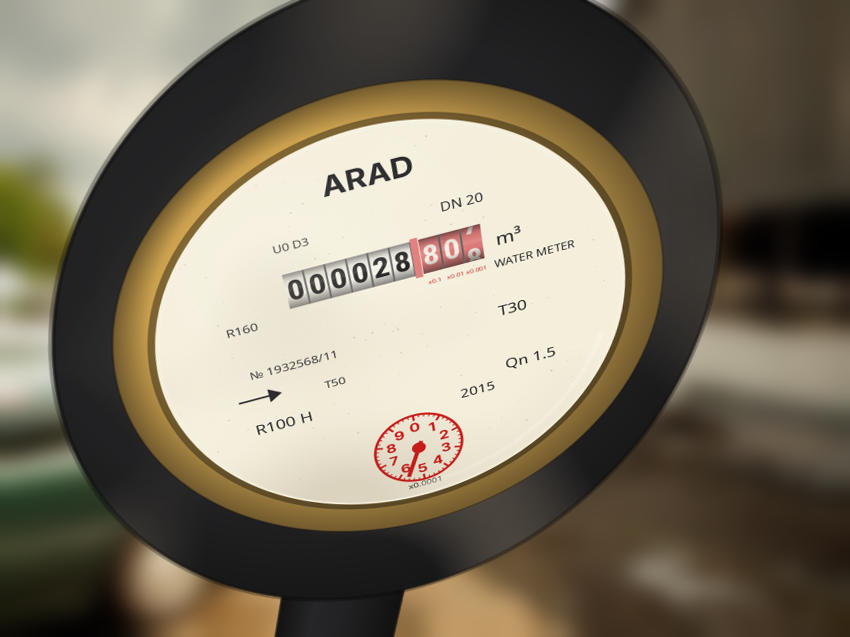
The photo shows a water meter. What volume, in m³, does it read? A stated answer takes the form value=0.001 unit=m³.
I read value=28.8075 unit=m³
